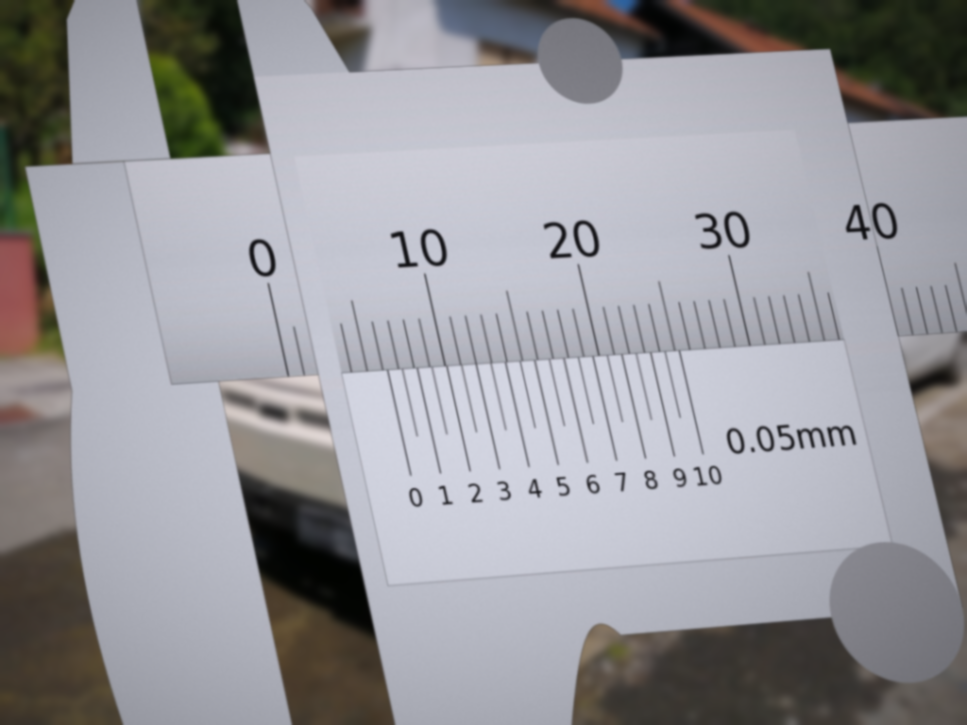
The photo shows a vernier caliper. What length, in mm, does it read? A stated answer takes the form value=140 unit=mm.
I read value=6.3 unit=mm
